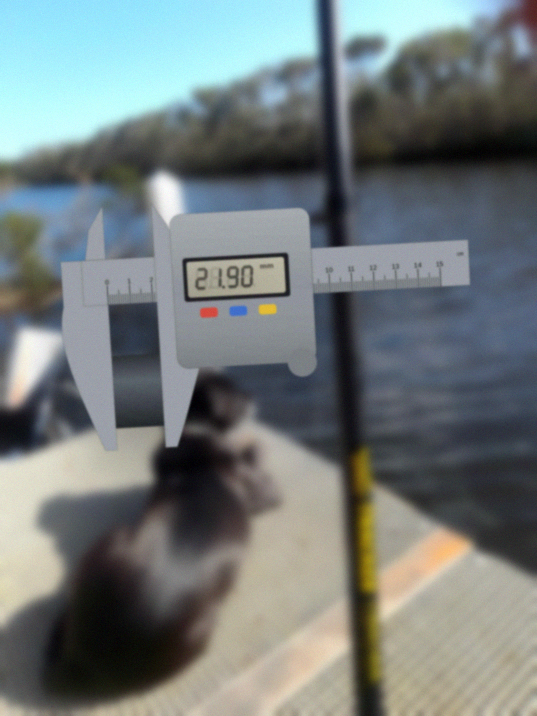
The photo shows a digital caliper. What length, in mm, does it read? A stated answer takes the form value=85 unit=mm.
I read value=21.90 unit=mm
